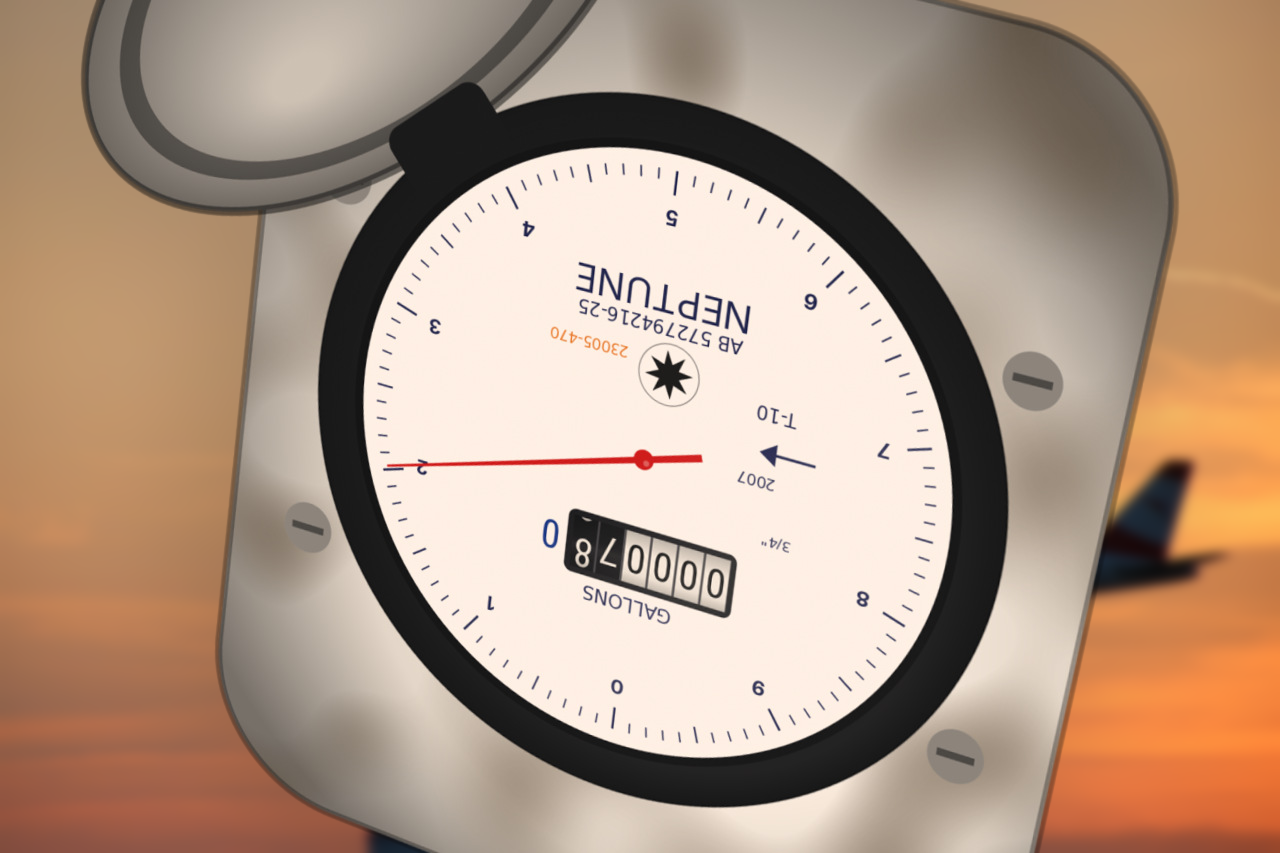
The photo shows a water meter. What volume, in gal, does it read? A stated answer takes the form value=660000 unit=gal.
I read value=782.0 unit=gal
